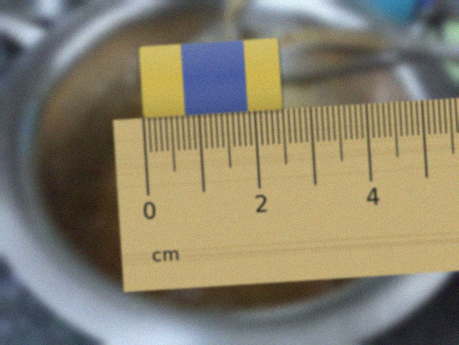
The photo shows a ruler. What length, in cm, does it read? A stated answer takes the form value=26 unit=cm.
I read value=2.5 unit=cm
